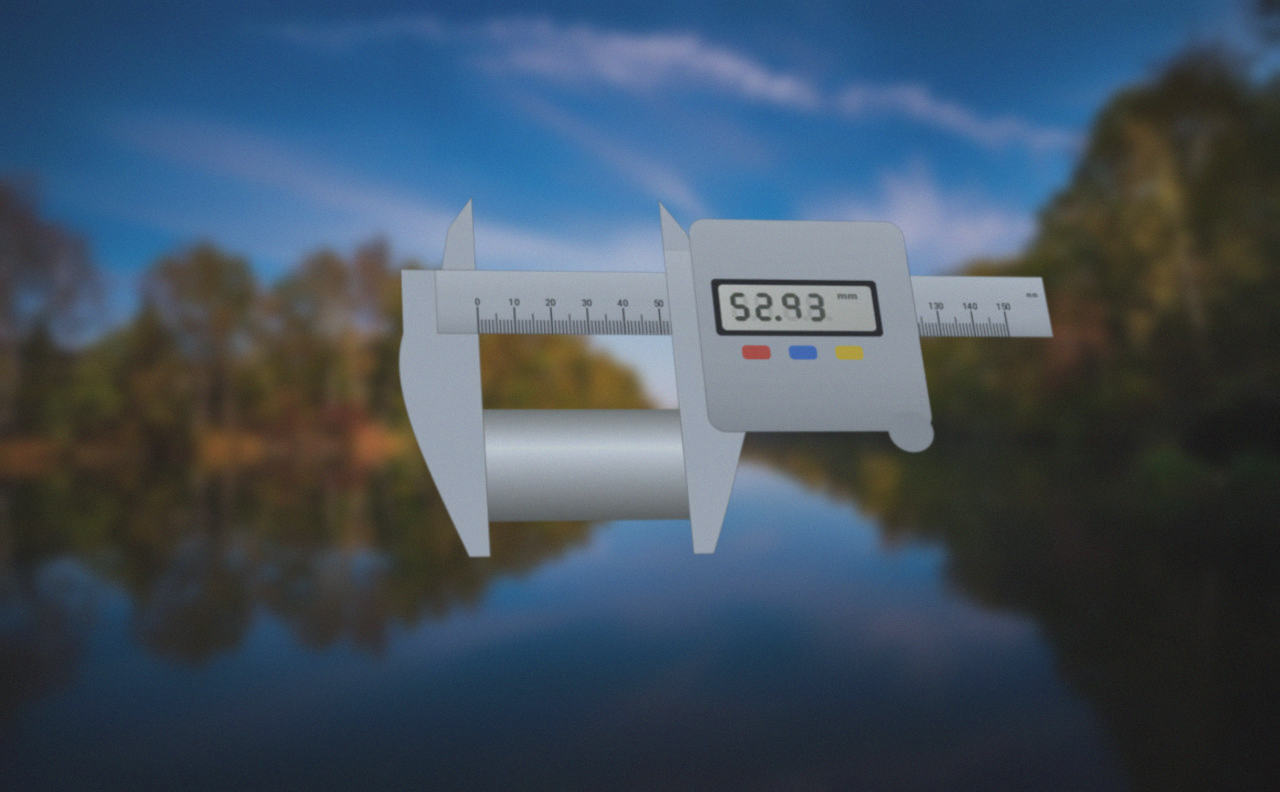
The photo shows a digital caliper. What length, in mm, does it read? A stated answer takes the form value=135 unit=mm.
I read value=52.93 unit=mm
